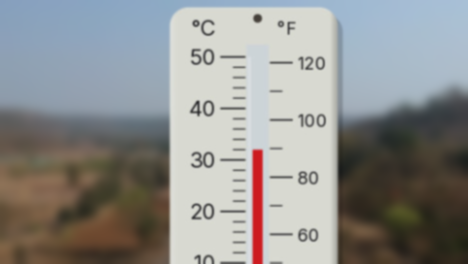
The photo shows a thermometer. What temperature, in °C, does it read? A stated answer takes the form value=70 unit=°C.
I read value=32 unit=°C
